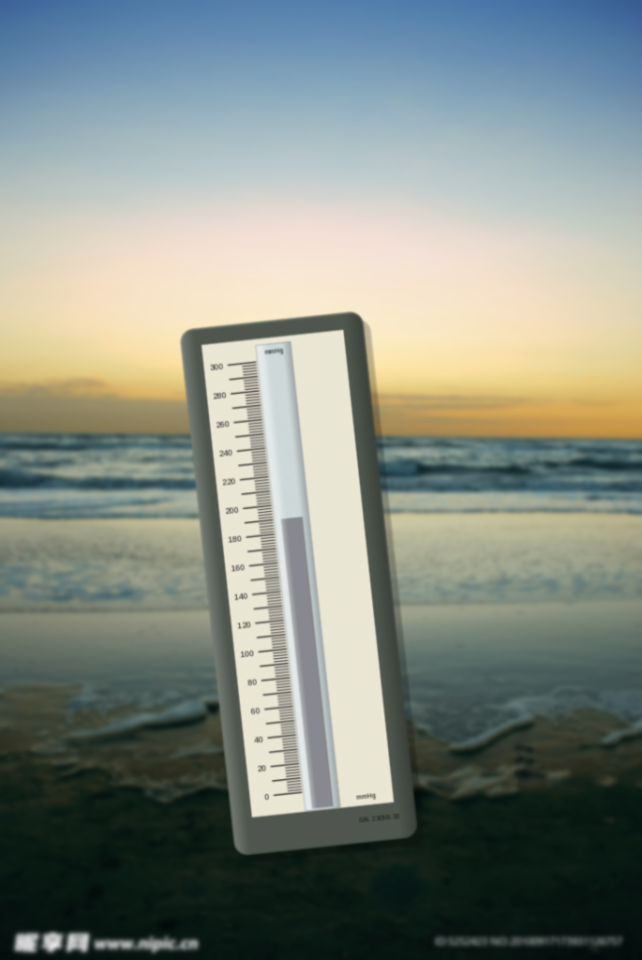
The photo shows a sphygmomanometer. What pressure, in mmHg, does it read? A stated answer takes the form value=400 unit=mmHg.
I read value=190 unit=mmHg
